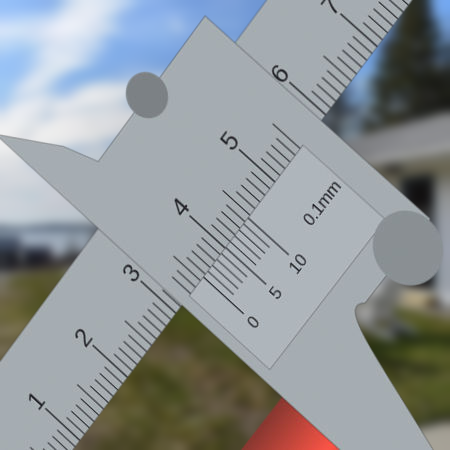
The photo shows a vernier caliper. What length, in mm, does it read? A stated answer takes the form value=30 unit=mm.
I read value=35.6 unit=mm
